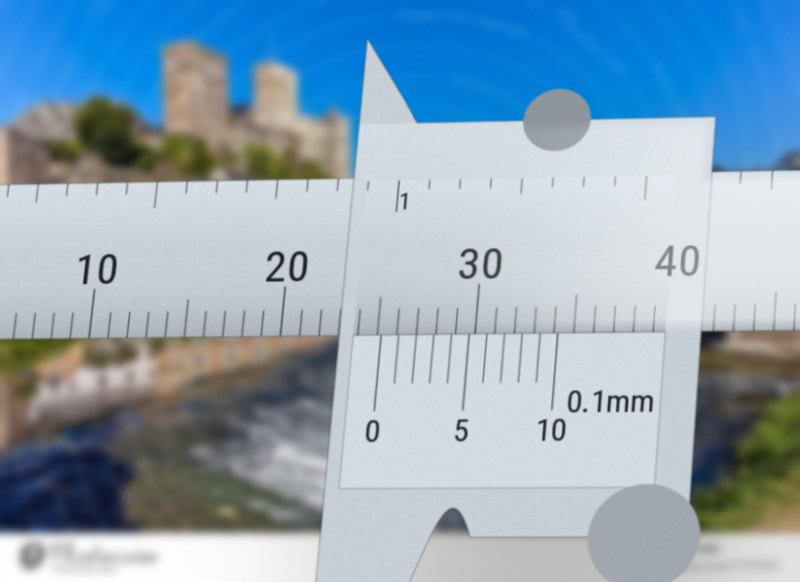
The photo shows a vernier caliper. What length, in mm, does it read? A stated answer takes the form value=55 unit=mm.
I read value=25.2 unit=mm
